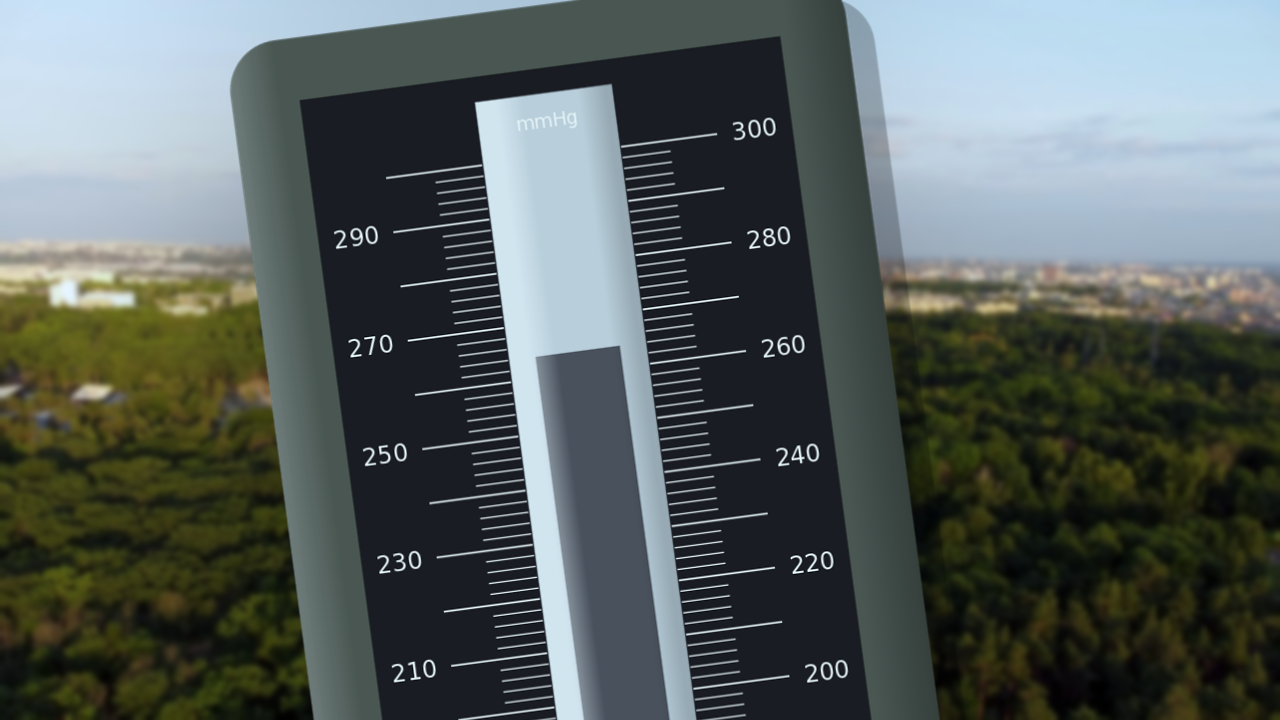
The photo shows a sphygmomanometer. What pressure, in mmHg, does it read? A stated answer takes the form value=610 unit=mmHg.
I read value=264 unit=mmHg
